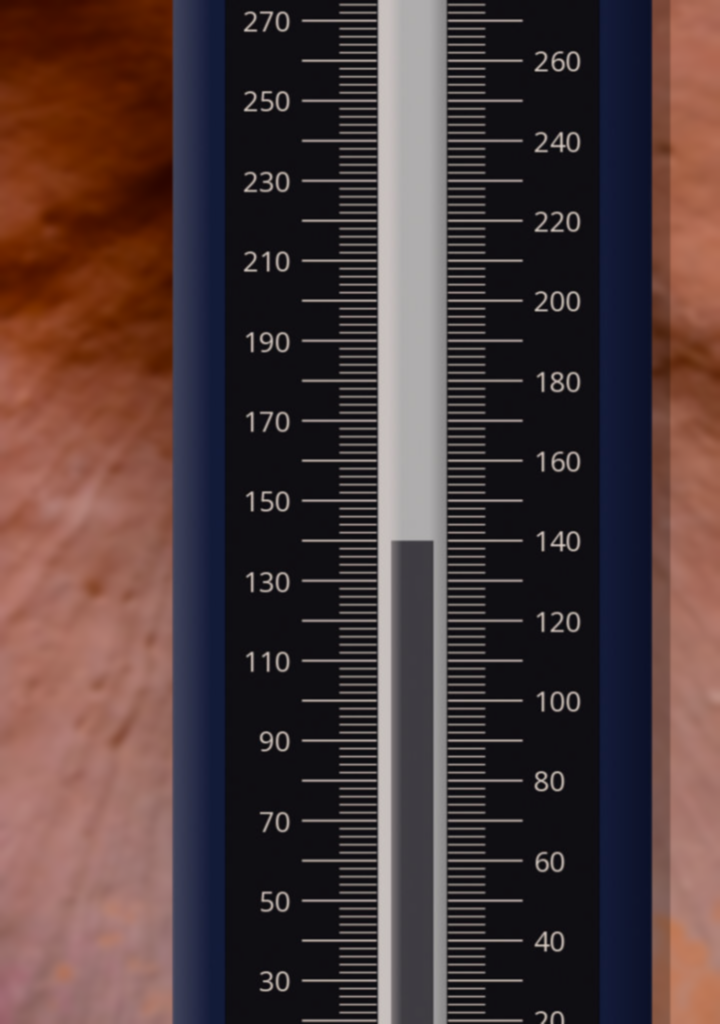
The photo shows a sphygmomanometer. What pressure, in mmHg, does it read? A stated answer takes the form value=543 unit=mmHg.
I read value=140 unit=mmHg
